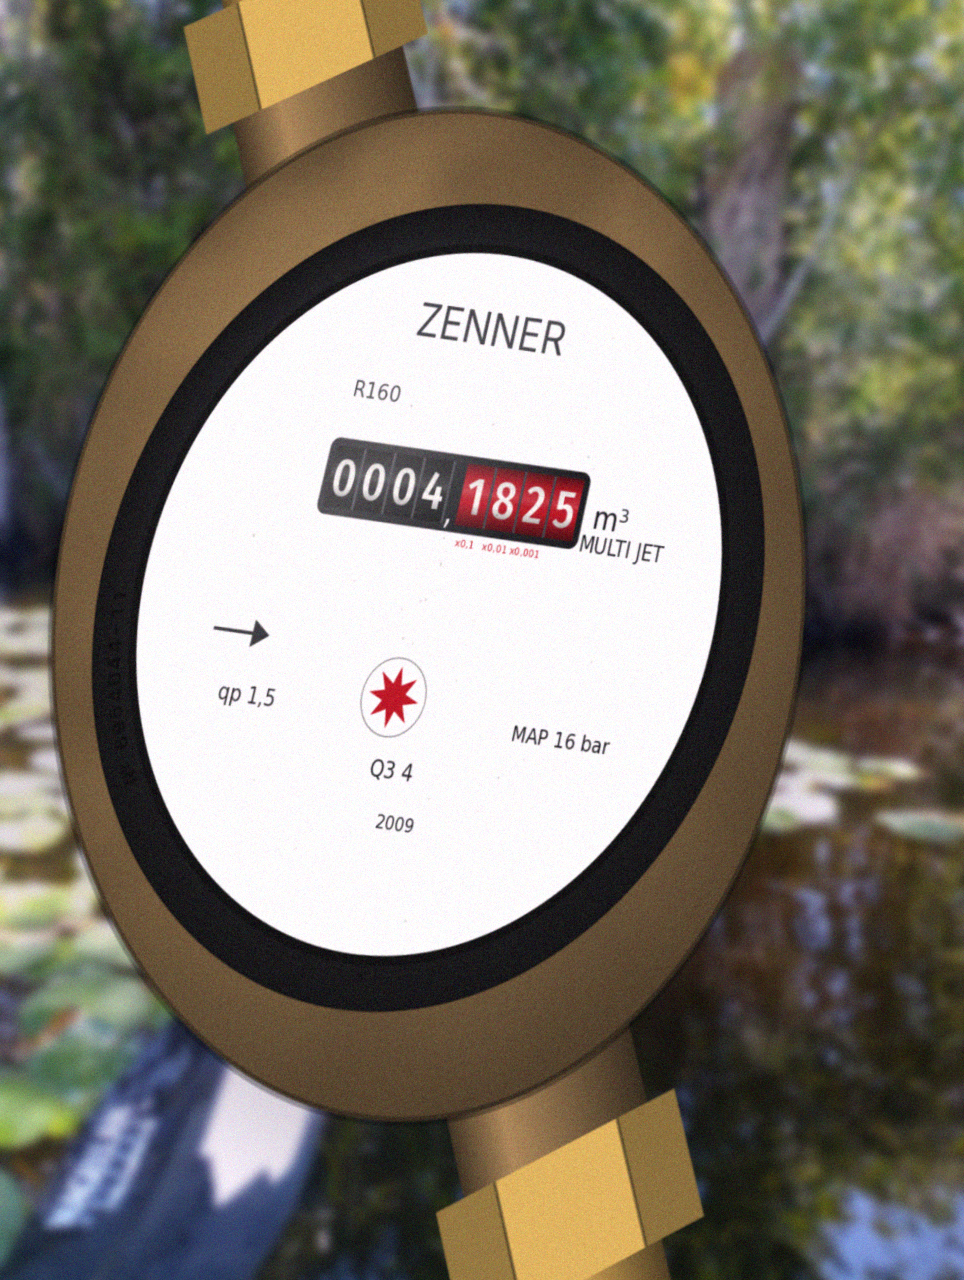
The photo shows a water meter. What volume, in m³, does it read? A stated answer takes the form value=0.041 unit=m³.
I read value=4.1825 unit=m³
